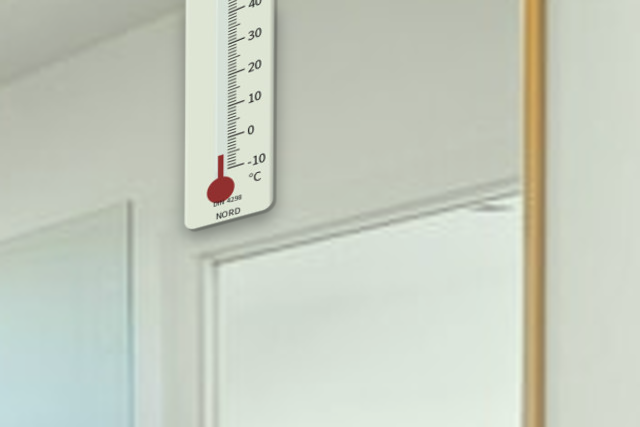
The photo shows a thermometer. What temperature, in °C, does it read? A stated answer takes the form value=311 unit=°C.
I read value=-5 unit=°C
